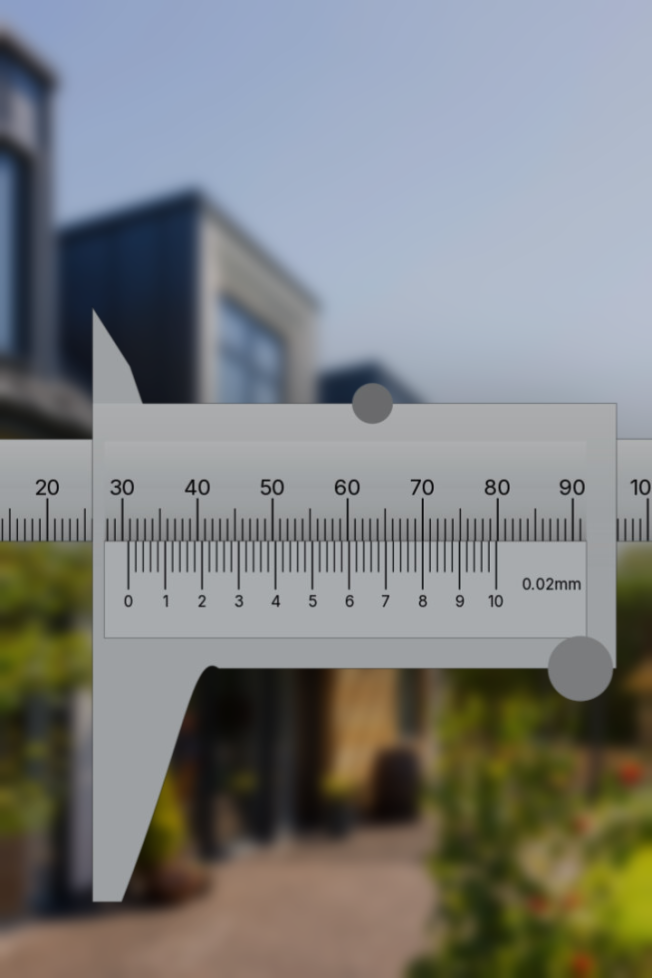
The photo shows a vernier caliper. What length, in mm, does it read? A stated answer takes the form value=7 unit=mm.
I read value=30.8 unit=mm
